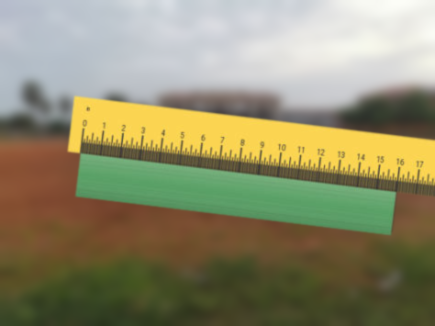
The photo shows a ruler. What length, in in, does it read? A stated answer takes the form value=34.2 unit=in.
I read value=16 unit=in
